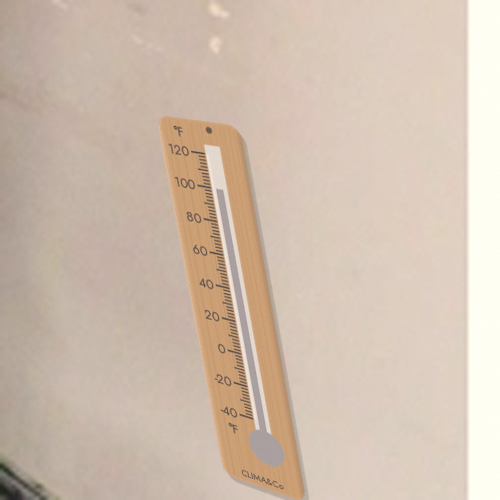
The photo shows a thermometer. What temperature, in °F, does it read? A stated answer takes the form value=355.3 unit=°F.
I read value=100 unit=°F
